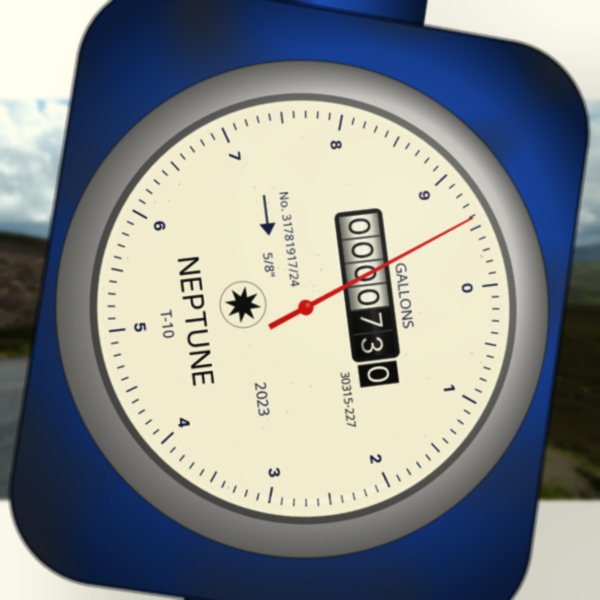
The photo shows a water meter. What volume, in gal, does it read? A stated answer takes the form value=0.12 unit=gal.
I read value=729.4 unit=gal
